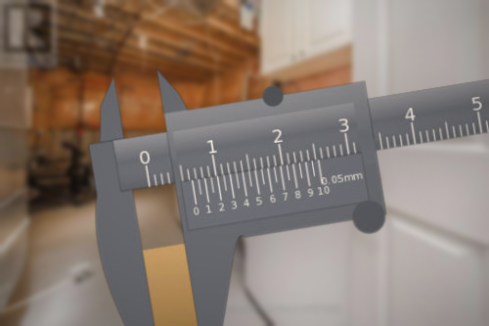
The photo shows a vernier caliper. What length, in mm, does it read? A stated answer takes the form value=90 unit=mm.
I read value=6.4 unit=mm
